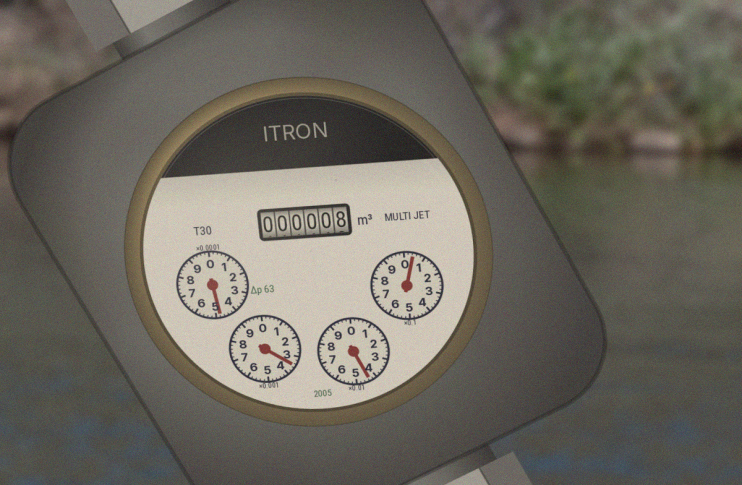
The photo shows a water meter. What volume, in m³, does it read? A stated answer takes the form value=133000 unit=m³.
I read value=8.0434 unit=m³
